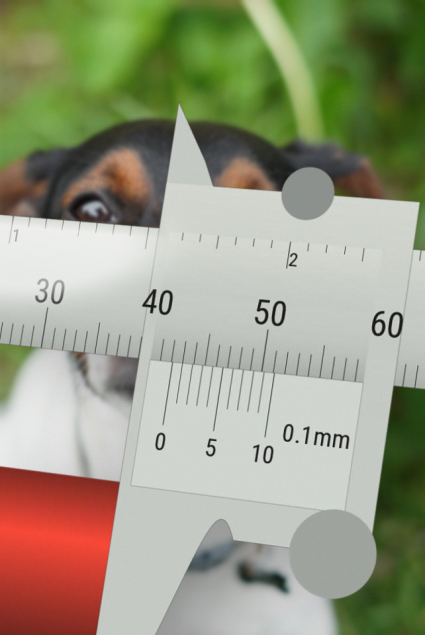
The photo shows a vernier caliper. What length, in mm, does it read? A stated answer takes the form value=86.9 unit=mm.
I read value=42.1 unit=mm
